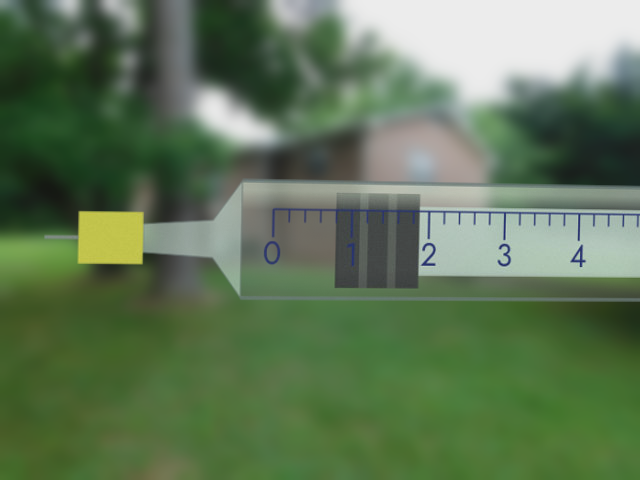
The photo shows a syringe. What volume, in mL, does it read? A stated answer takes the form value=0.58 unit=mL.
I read value=0.8 unit=mL
